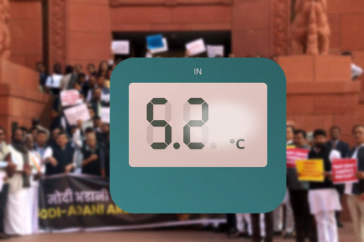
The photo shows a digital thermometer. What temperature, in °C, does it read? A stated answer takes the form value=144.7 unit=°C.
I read value=5.2 unit=°C
